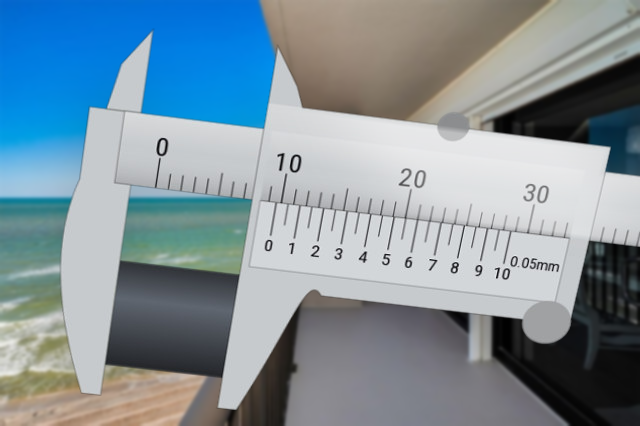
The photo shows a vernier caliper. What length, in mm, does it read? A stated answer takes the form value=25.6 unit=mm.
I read value=9.6 unit=mm
